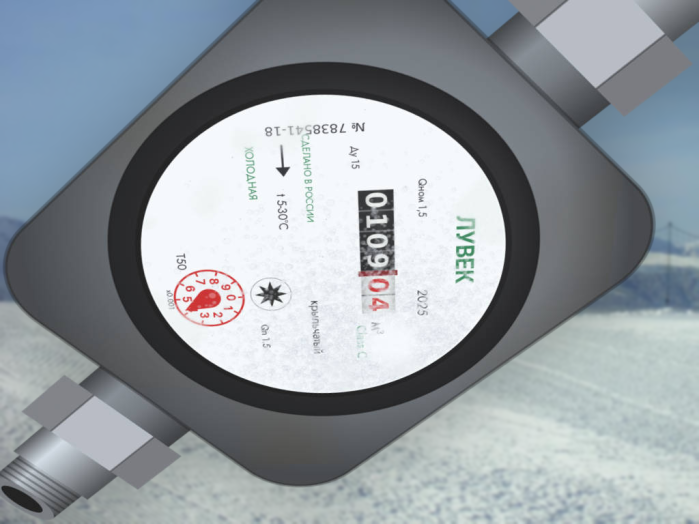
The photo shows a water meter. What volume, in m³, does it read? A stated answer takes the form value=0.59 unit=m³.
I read value=109.044 unit=m³
